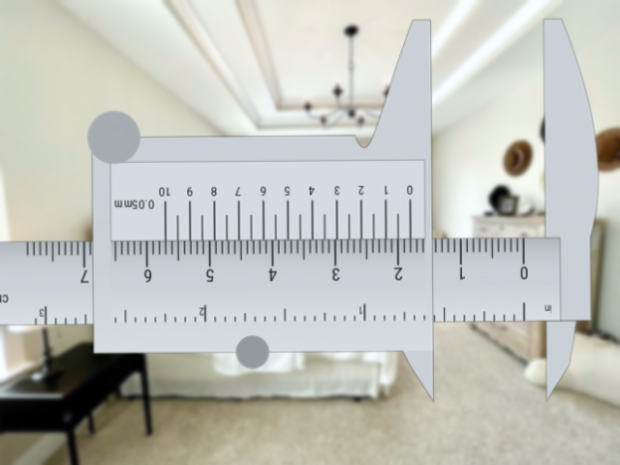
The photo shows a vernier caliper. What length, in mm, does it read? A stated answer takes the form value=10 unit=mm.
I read value=18.0 unit=mm
